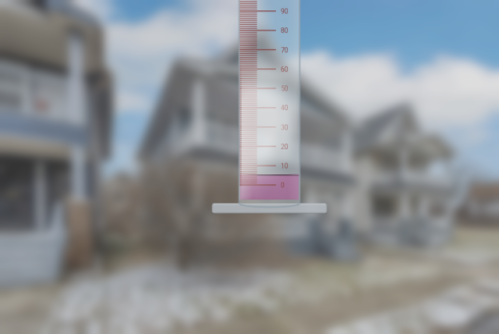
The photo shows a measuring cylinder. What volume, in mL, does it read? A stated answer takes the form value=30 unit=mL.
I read value=5 unit=mL
